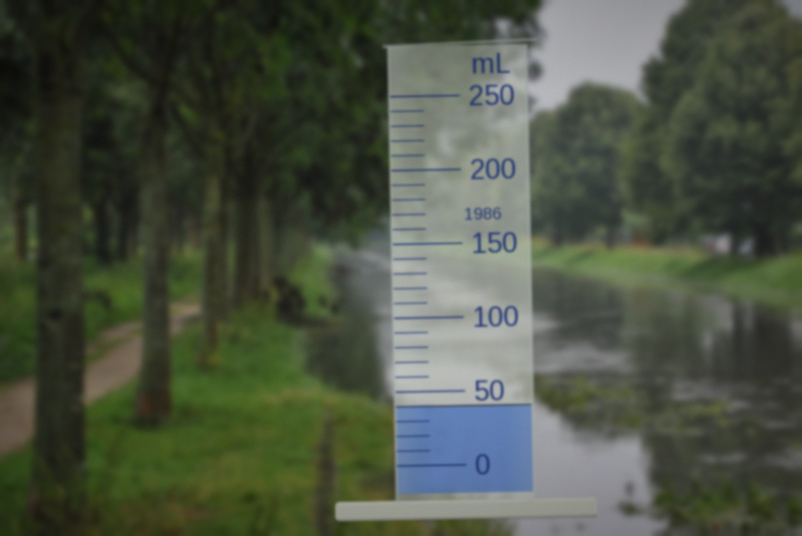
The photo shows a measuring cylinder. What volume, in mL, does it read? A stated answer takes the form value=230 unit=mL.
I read value=40 unit=mL
